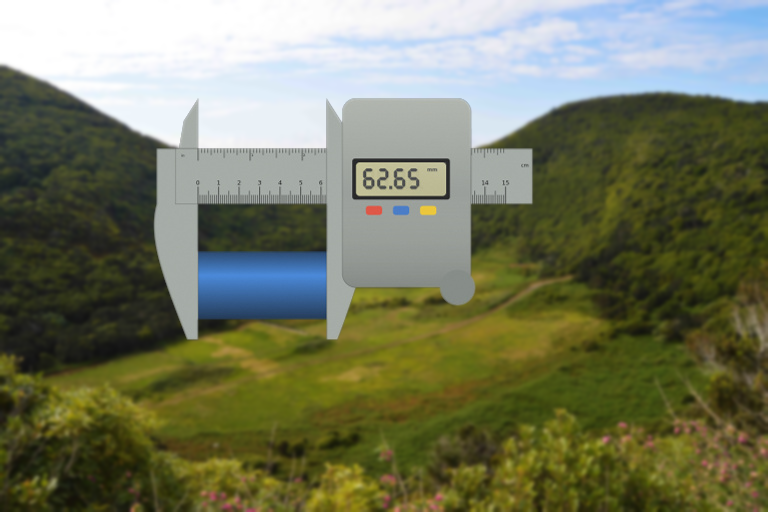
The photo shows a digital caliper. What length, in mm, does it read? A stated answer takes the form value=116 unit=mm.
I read value=62.65 unit=mm
